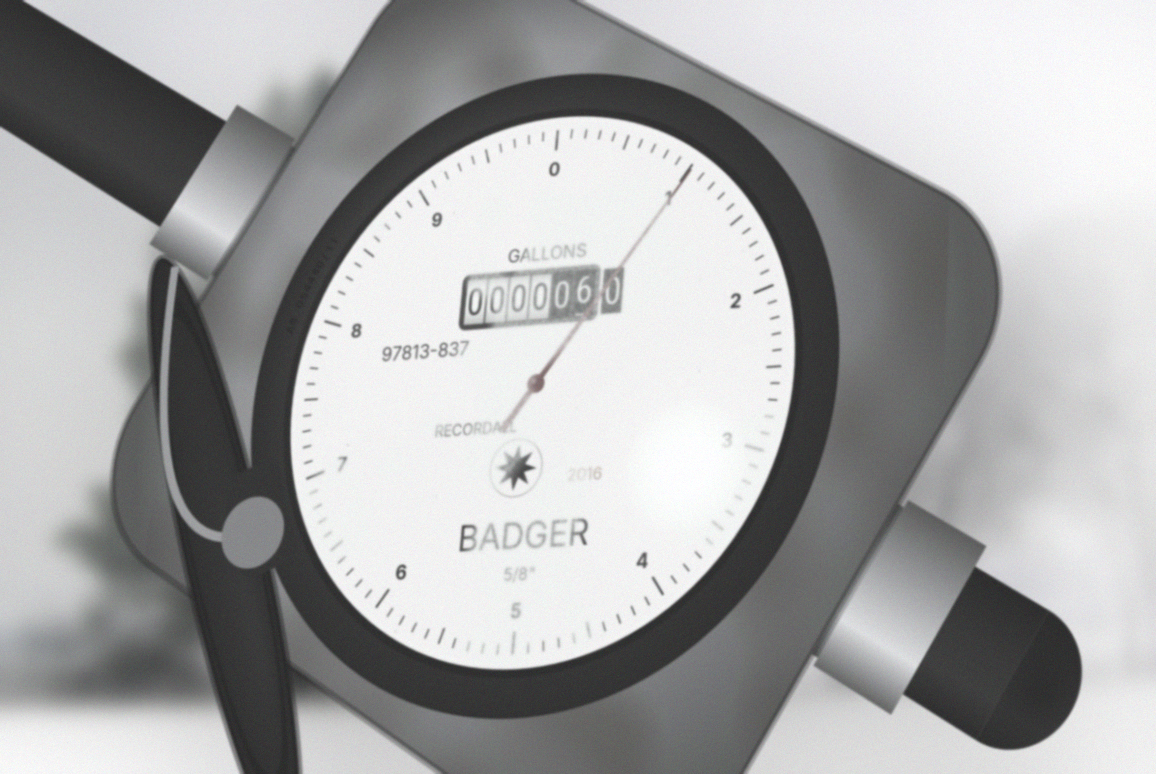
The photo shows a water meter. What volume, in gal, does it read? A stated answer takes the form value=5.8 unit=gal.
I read value=61.0 unit=gal
